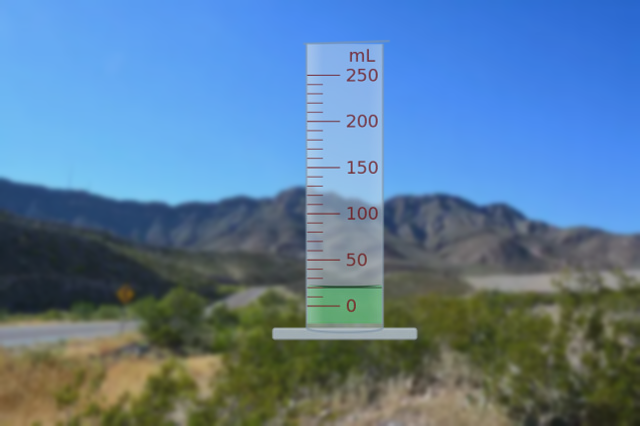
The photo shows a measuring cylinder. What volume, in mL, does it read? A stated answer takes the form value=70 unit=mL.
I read value=20 unit=mL
